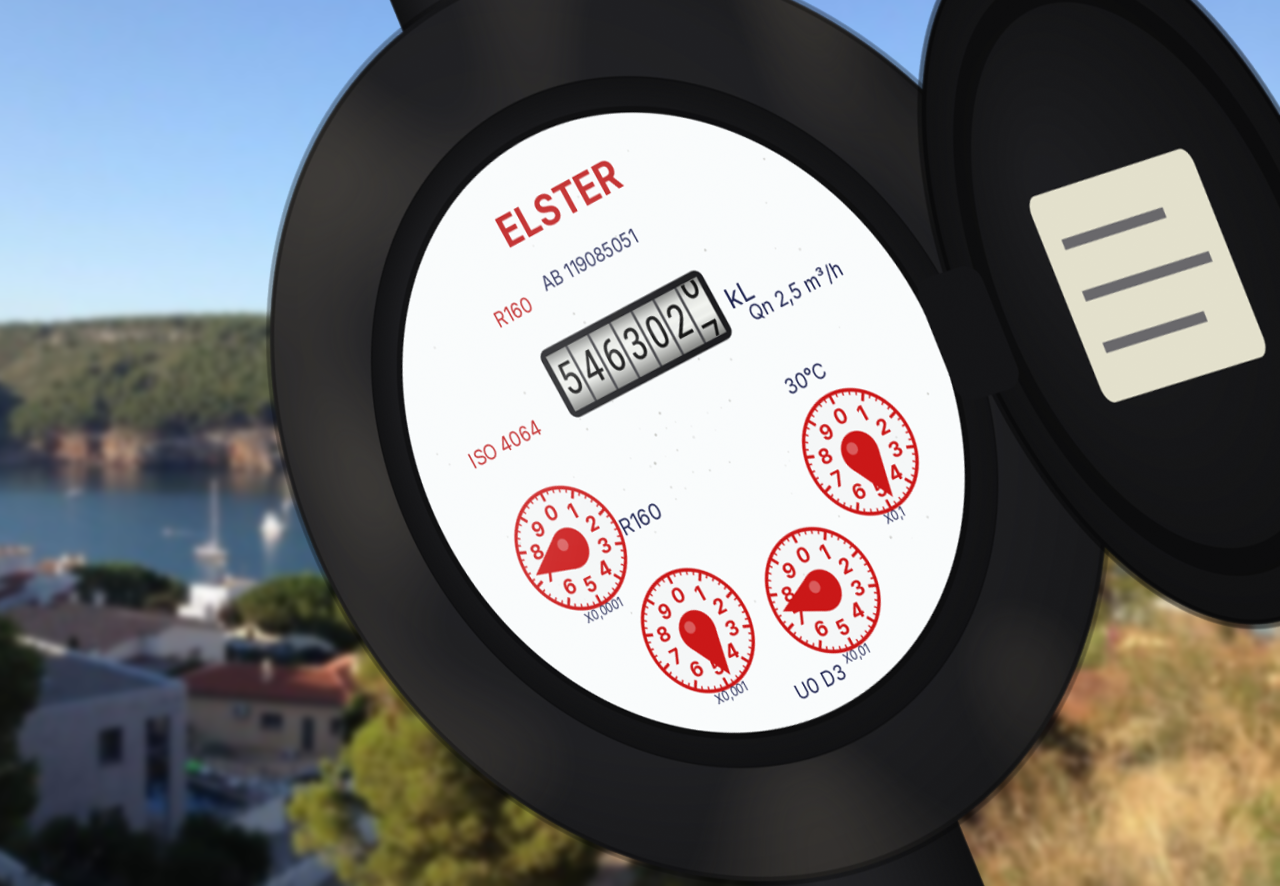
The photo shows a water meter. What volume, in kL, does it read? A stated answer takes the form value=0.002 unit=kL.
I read value=5463026.4747 unit=kL
